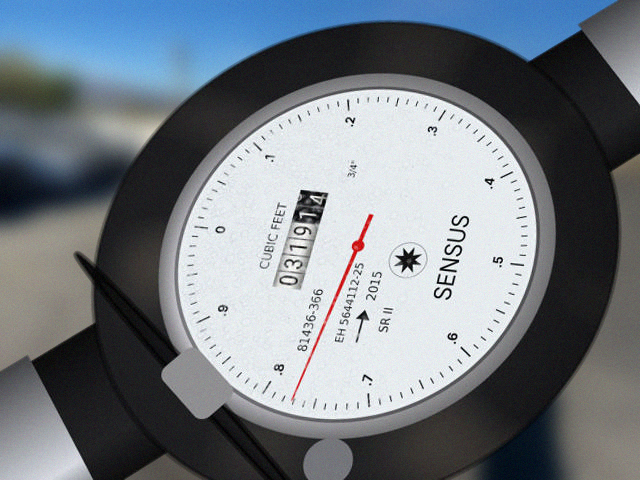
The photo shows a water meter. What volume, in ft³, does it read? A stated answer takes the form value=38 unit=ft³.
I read value=31913.77 unit=ft³
